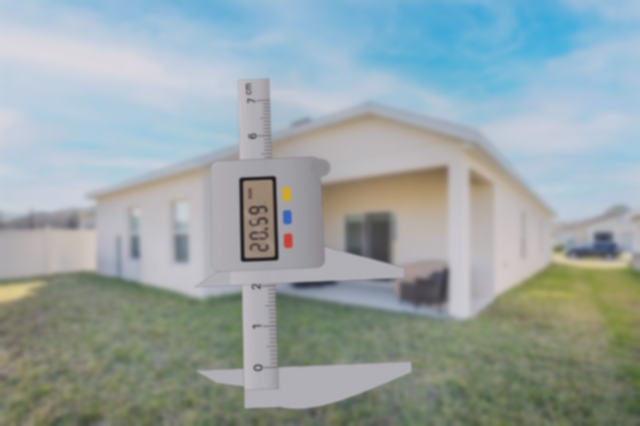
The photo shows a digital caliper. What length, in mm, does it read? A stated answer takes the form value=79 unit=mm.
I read value=20.59 unit=mm
